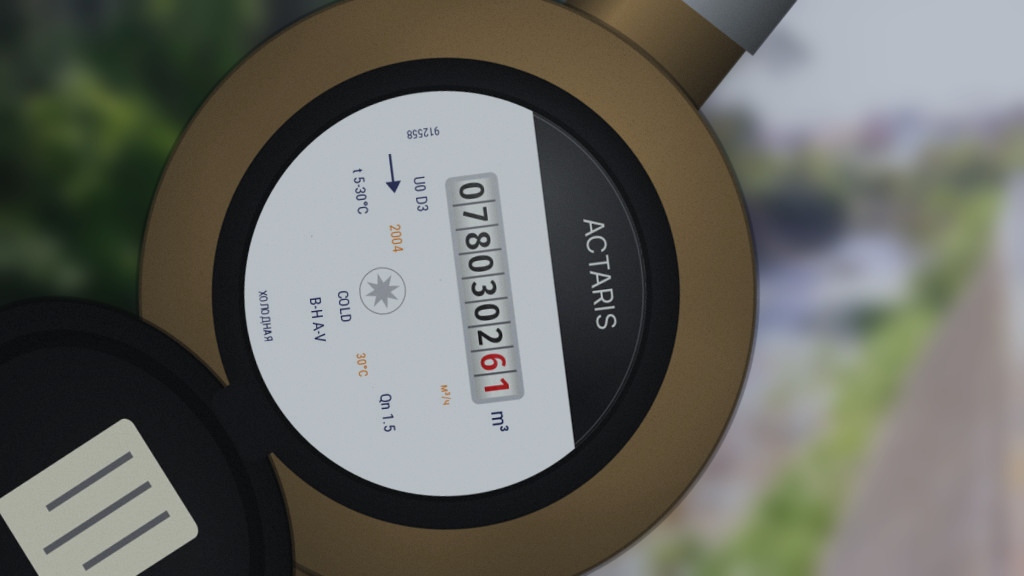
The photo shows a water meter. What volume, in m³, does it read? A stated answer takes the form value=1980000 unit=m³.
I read value=780302.61 unit=m³
